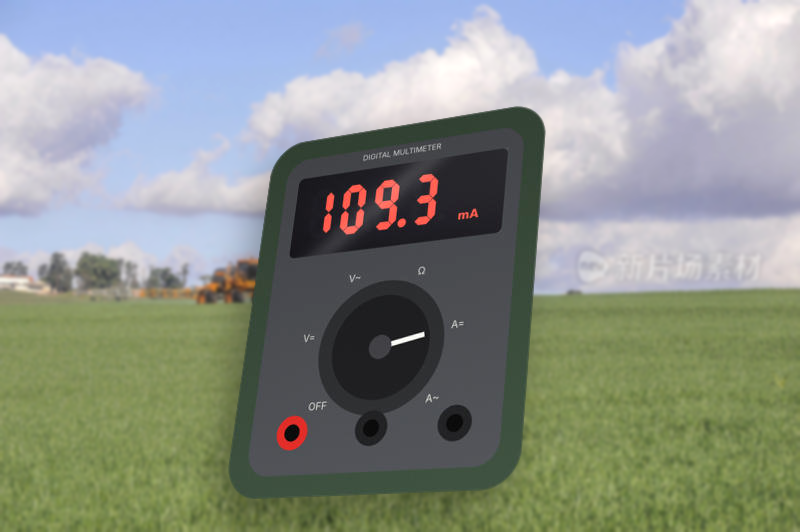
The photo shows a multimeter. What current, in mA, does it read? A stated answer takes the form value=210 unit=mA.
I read value=109.3 unit=mA
